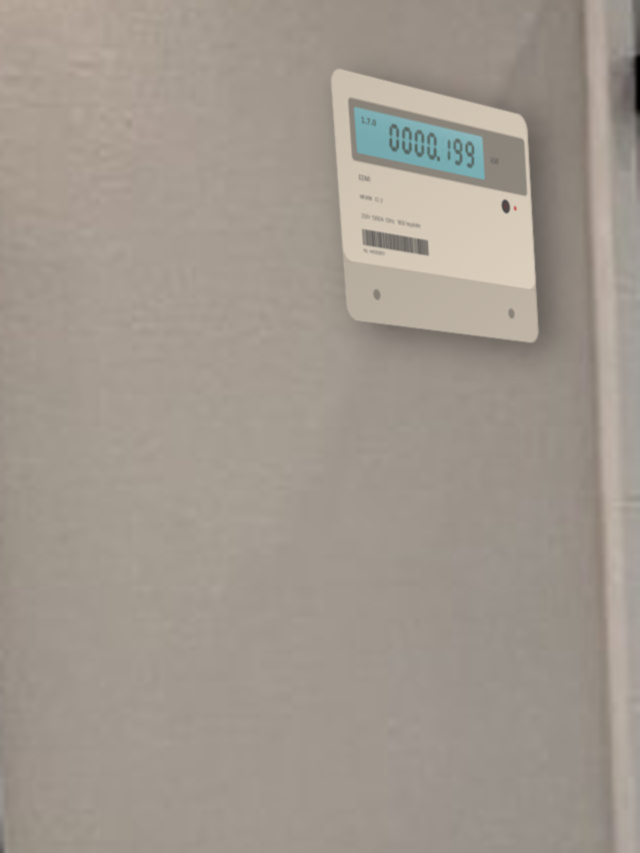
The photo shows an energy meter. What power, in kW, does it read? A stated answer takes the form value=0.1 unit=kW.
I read value=0.199 unit=kW
